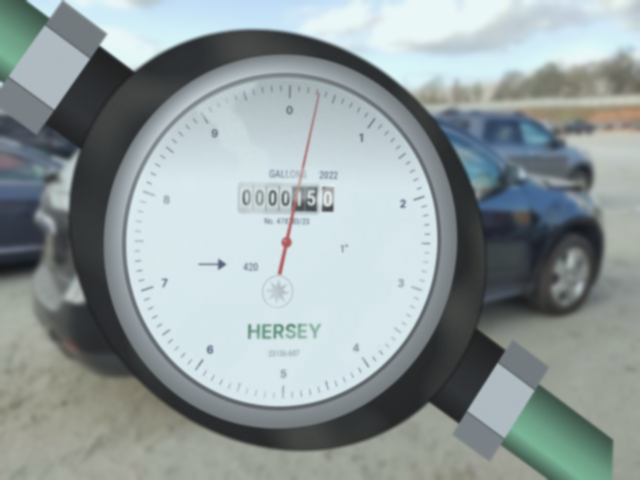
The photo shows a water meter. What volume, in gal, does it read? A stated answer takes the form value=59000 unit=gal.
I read value=150.3 unit=gal
